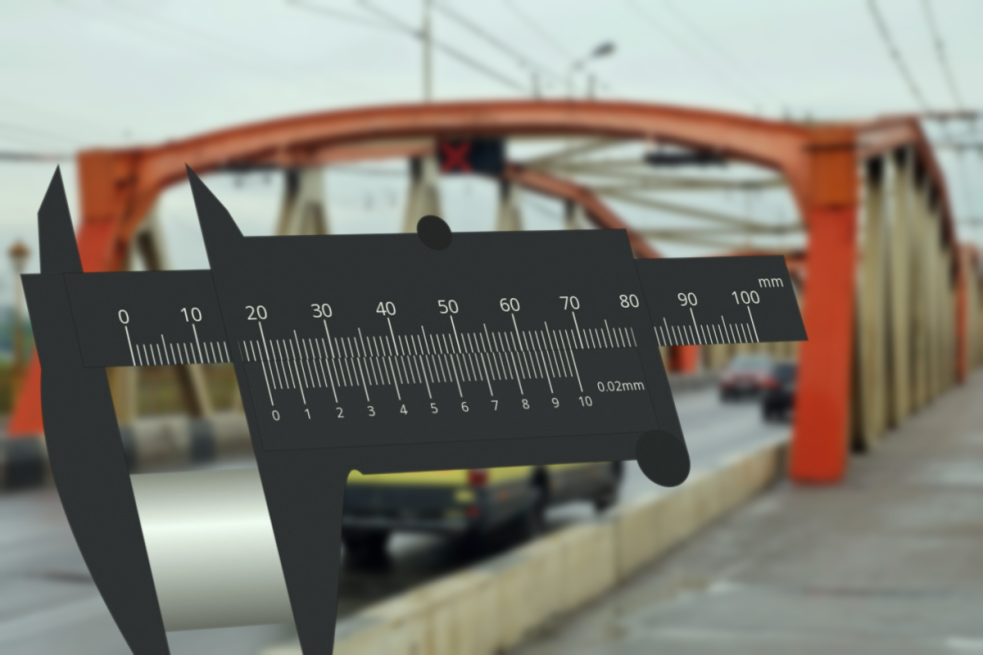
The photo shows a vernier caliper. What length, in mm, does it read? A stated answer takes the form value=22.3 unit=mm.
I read value=19.0 unit=mm
